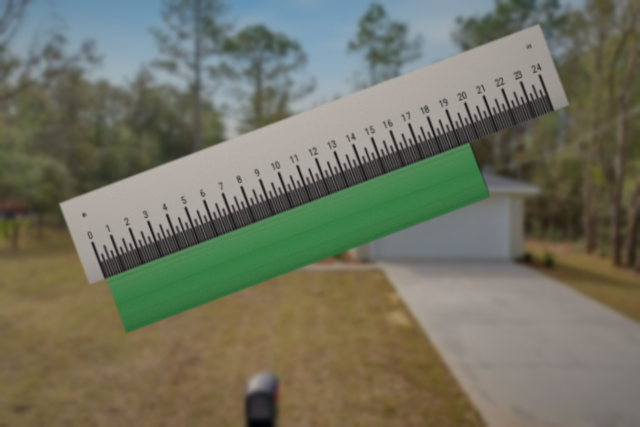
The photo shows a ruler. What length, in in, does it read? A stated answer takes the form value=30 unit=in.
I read value=19.5 unit=in
